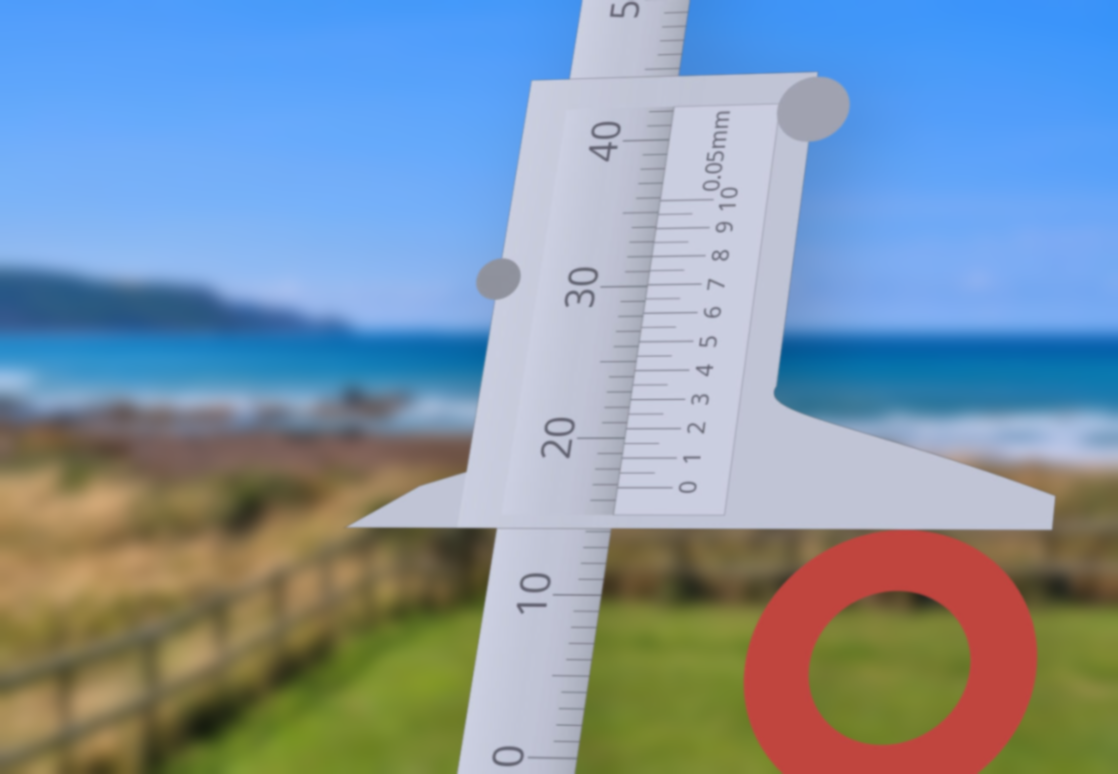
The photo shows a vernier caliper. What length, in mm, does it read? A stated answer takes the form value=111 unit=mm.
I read value=16.8 unit=mm
